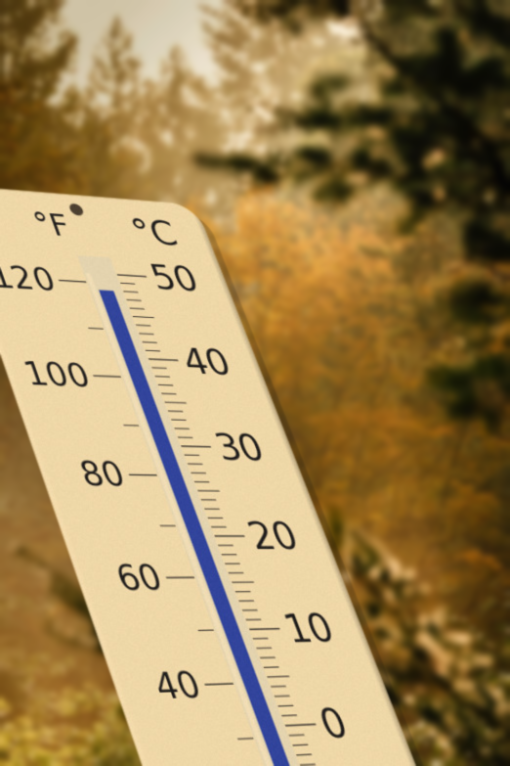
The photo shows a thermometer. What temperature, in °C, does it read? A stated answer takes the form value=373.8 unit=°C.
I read value=48 unit=°C
